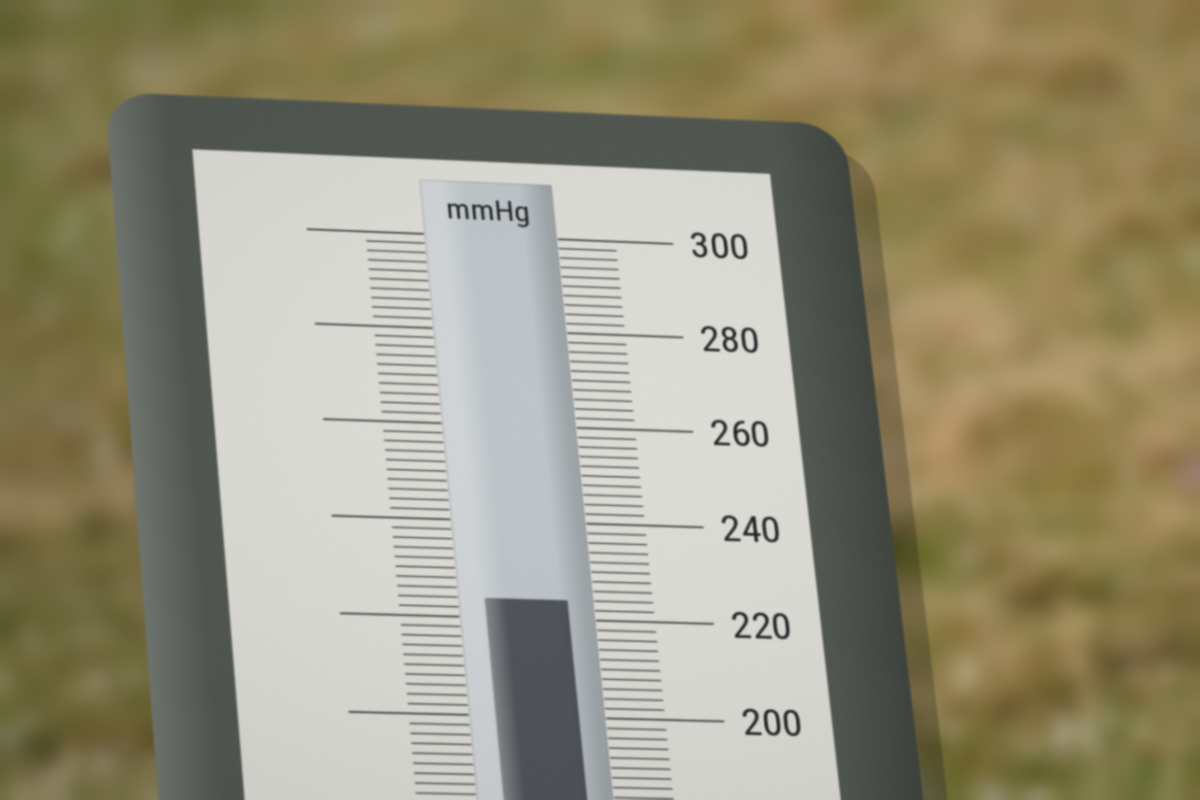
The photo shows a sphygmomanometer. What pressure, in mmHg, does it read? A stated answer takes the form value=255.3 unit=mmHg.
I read value=224 unit=mmHg
